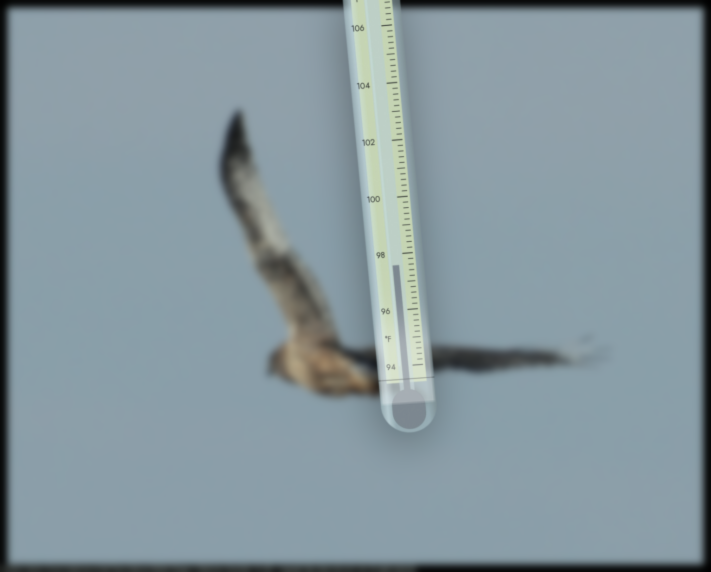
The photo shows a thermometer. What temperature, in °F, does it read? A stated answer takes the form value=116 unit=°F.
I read value=97.6 unit=°F
